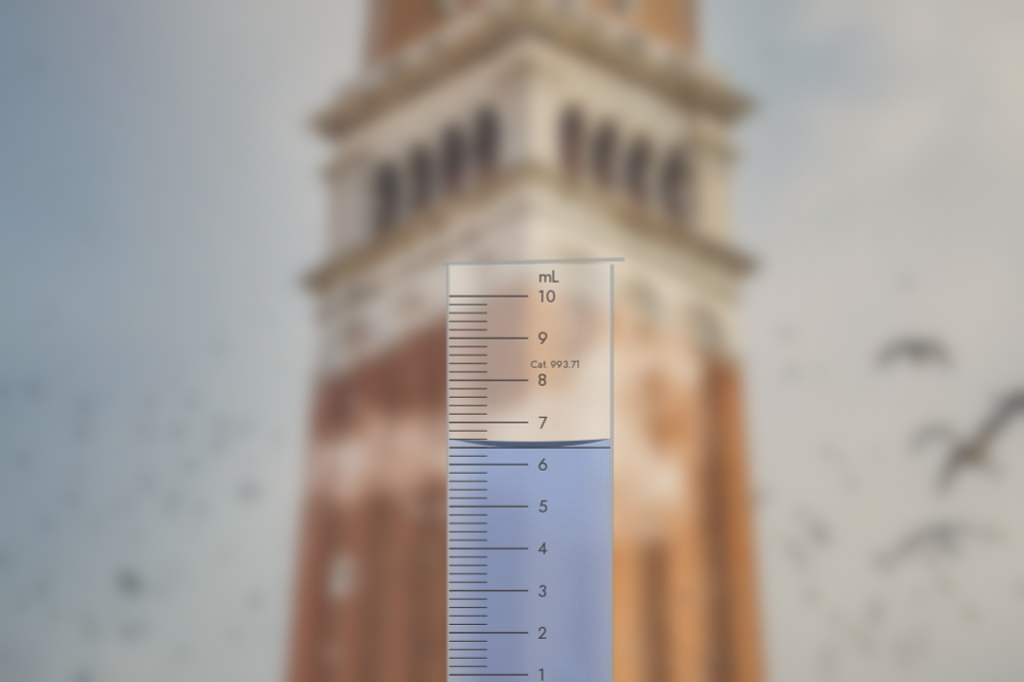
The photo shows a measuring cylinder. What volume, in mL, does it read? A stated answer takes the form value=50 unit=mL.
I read value=6.4 unit=mL
